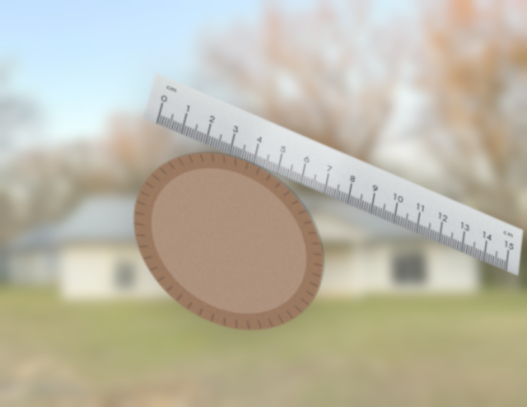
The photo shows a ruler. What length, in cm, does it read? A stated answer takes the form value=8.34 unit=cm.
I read value=7.5 unit=cm
